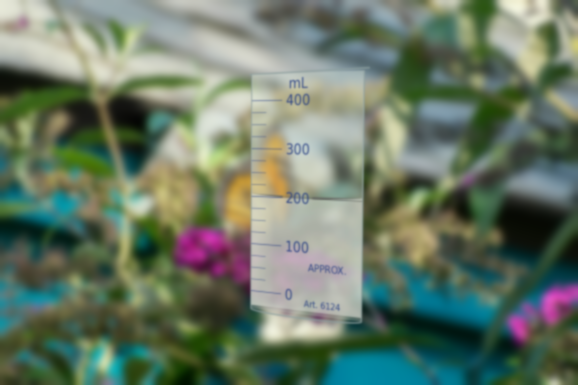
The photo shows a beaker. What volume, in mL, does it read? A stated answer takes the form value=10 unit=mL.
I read value=200 unit=mL
